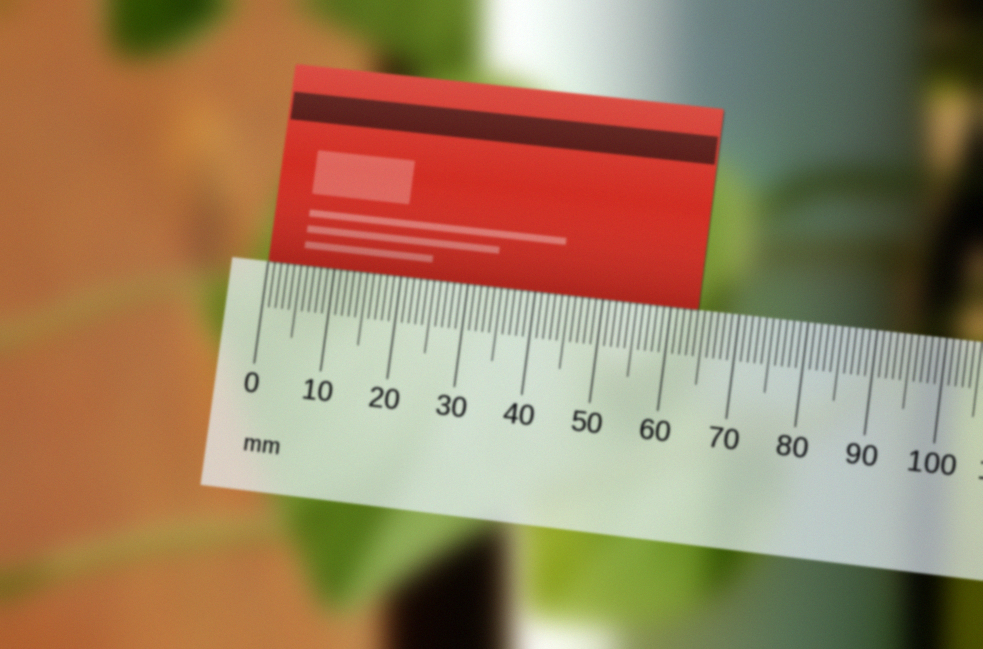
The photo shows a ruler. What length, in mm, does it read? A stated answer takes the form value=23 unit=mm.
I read value=64 unit=mm
